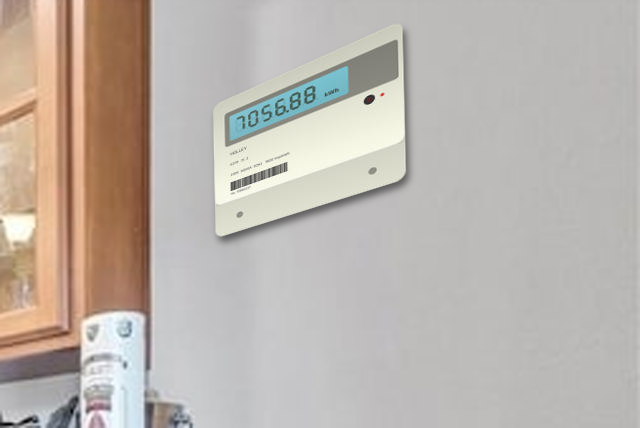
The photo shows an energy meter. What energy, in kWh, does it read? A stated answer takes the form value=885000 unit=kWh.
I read value=7056.88 unit=kWh
